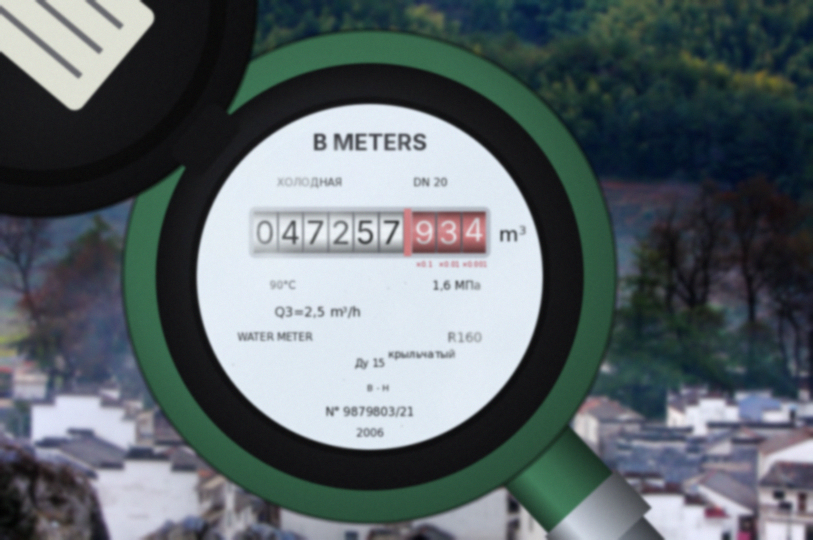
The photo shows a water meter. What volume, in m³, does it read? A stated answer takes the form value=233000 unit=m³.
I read value=47257.934 unit=m³
